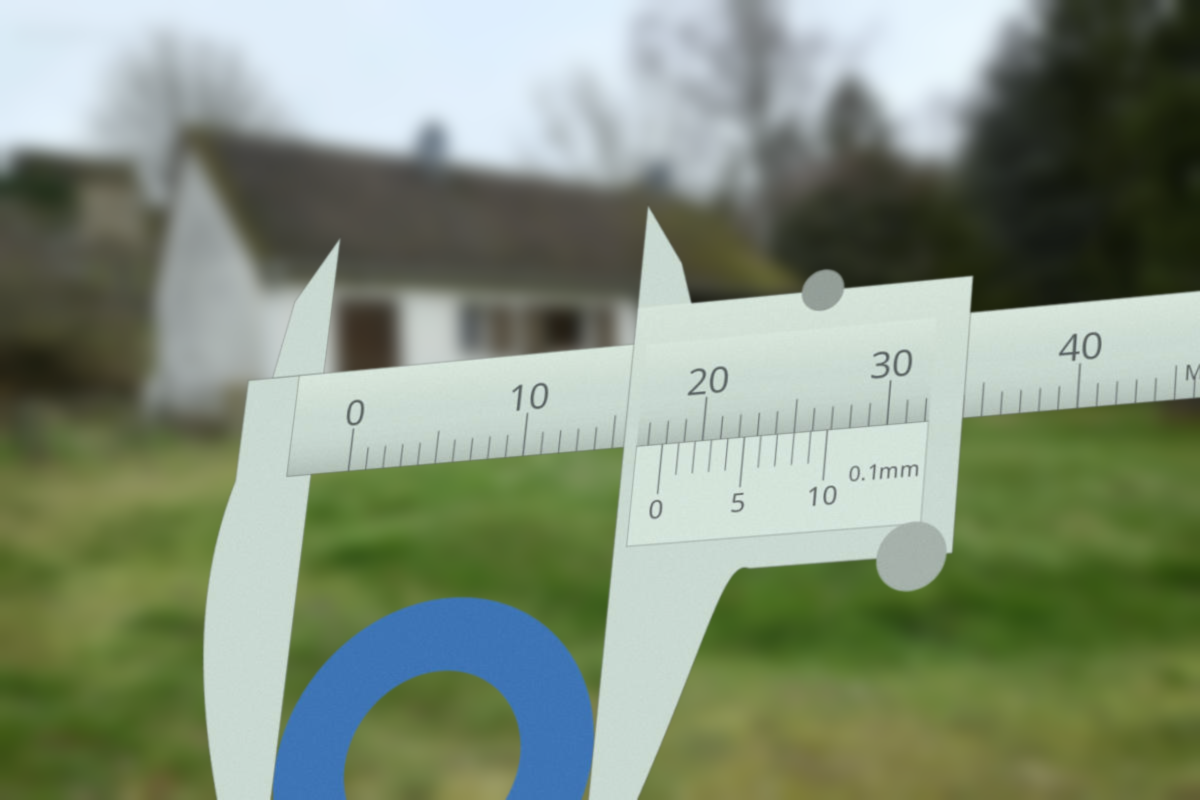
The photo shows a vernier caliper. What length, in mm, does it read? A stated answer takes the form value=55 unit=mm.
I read value=17.8 unit=mm
